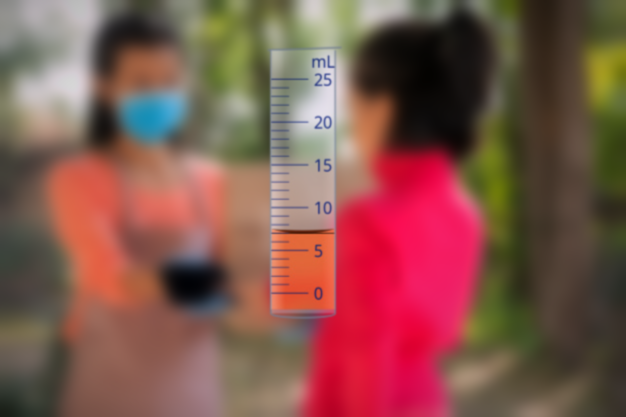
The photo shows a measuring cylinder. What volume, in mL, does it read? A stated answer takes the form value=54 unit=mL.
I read value=7 unit=mL
